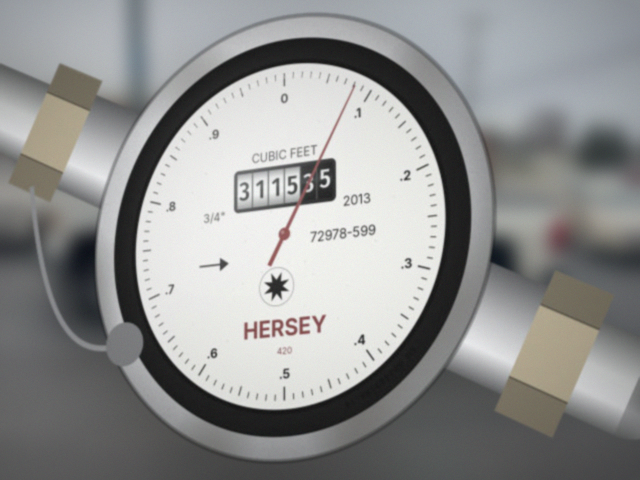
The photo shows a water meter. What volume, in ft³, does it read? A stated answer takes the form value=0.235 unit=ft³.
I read value=311535.08 unit=ft³
